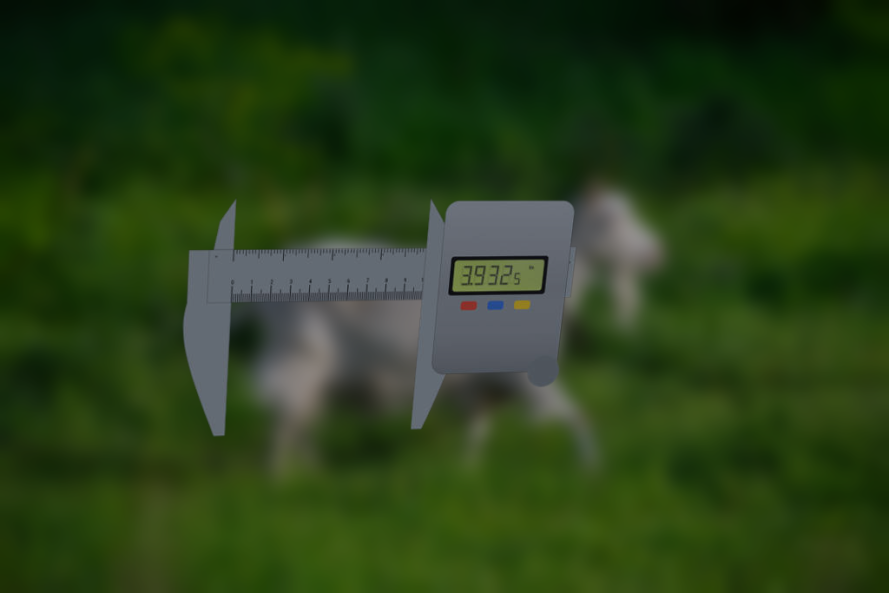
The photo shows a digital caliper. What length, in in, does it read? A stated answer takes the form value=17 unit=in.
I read value=3.9325 unit=in
